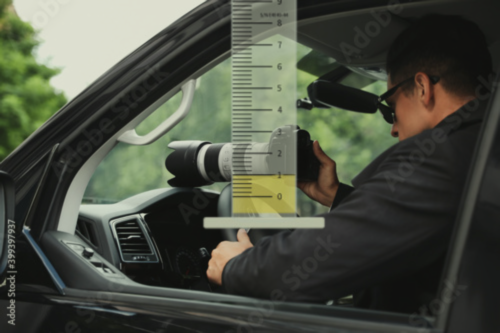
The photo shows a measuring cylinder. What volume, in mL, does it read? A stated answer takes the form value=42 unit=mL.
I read value=1 unit=mL
